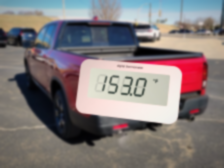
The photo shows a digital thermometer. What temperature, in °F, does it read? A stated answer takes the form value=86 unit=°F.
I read value=153.0 unit=°F
